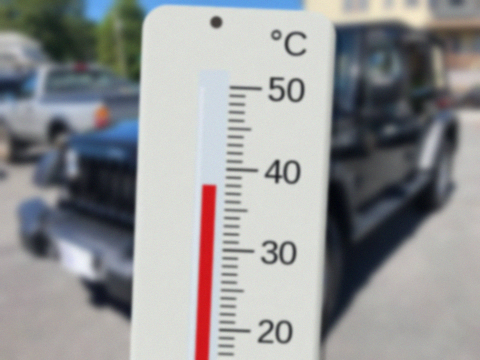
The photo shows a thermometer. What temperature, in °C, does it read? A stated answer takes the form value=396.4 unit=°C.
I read value=38 unit=°C
